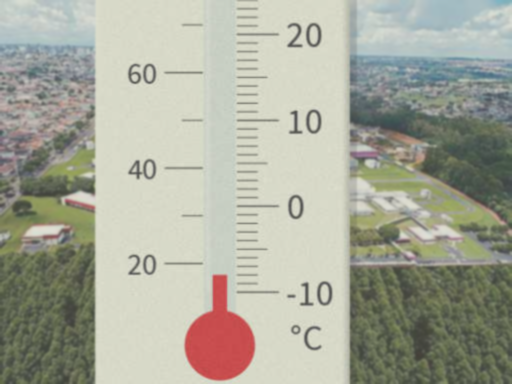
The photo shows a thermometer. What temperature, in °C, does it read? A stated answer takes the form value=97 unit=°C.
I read value=-8 unit=°C
